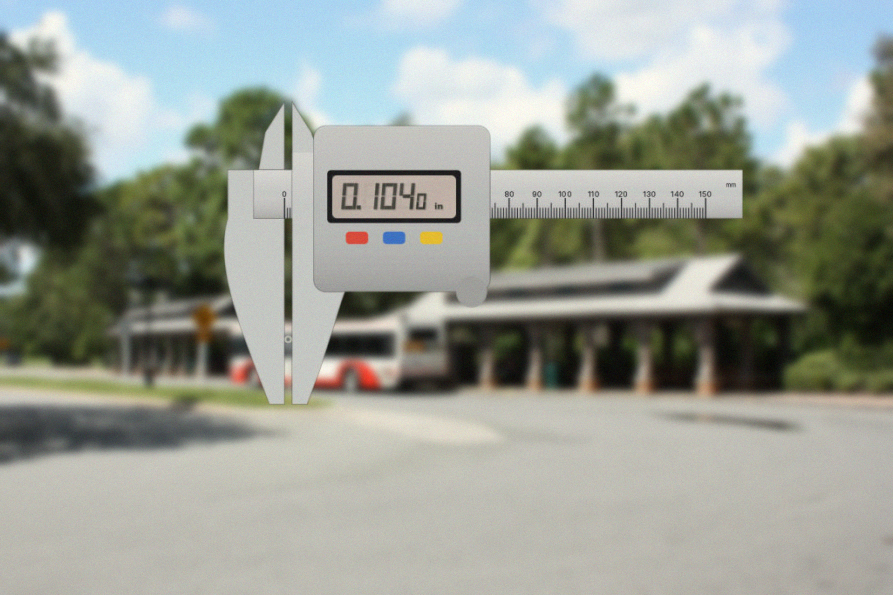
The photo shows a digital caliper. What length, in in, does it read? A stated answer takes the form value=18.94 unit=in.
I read value=0.1040 unit=in
